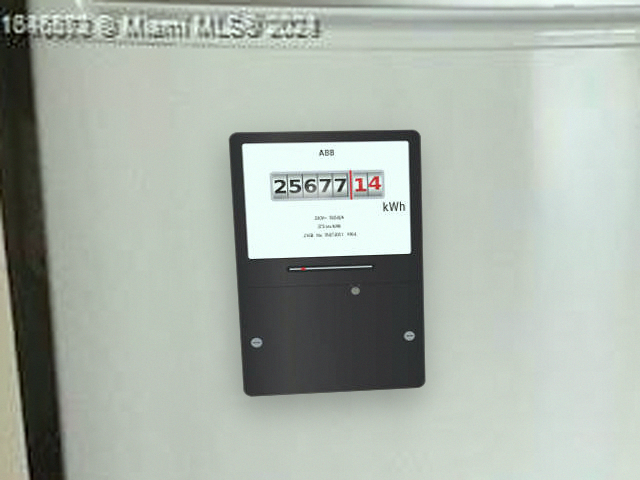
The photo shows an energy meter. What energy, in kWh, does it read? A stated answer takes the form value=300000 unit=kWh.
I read value=25677.14 unit=kWh
